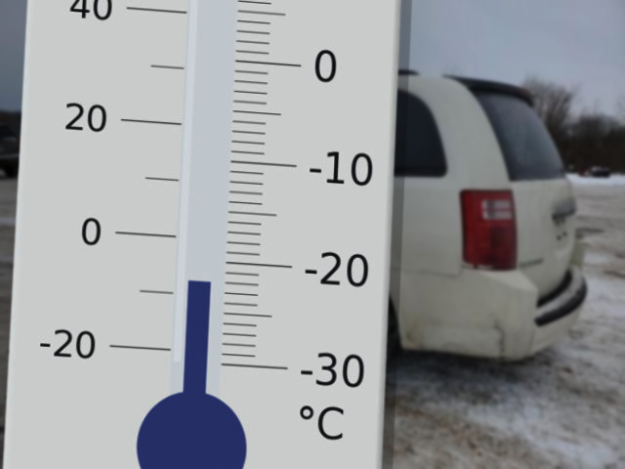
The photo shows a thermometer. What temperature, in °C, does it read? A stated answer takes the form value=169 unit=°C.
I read value=-22 unit=°C
